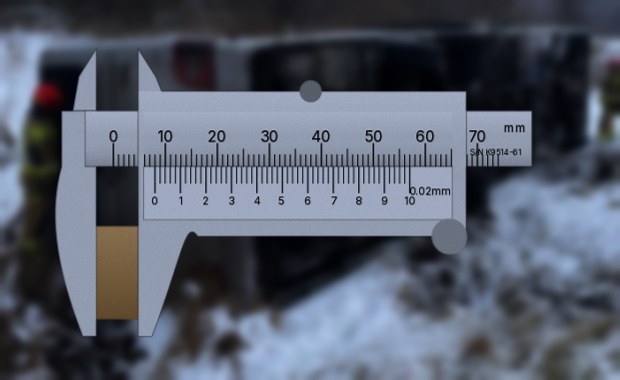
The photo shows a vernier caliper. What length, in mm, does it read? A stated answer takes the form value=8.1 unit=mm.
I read value=8.0 unit=mm
